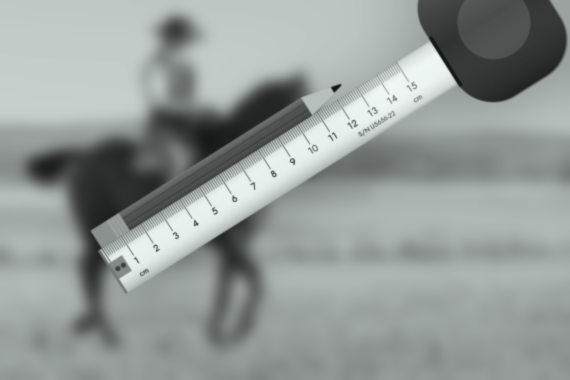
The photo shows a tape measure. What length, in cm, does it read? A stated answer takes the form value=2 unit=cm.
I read value=12.5 unit=cm
